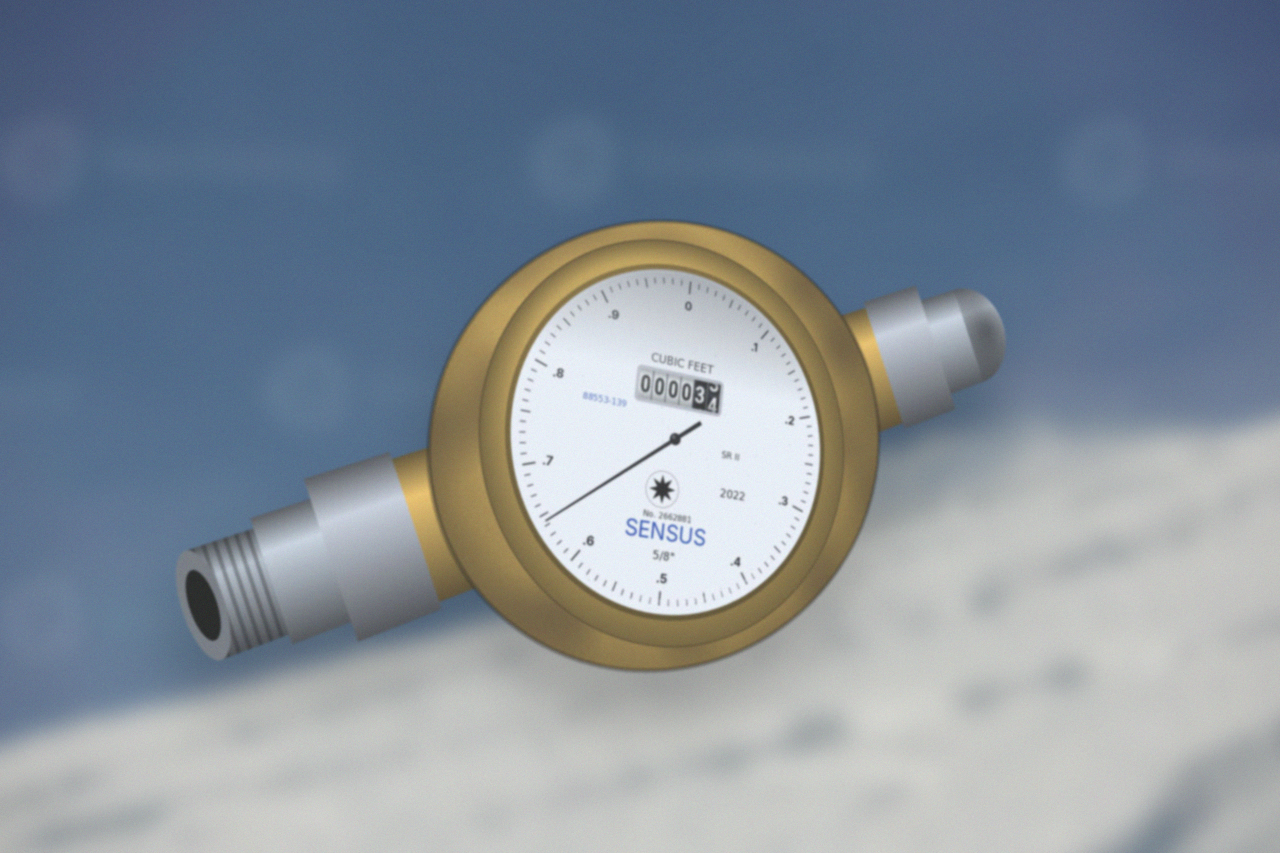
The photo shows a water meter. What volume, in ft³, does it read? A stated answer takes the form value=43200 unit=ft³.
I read value=33.64 unit=ft³
